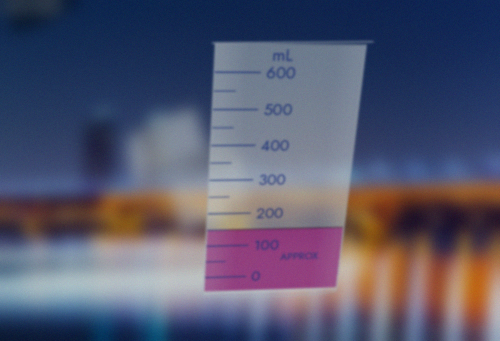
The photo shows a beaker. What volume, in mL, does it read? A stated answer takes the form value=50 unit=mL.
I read value=150 unit=mL
